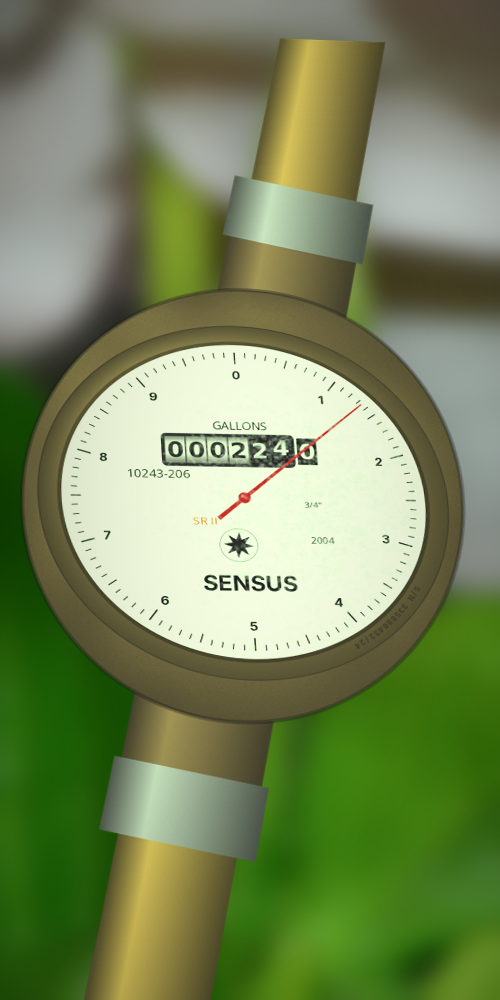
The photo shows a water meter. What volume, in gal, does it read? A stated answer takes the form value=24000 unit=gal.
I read value=2241.3 unit=gal
